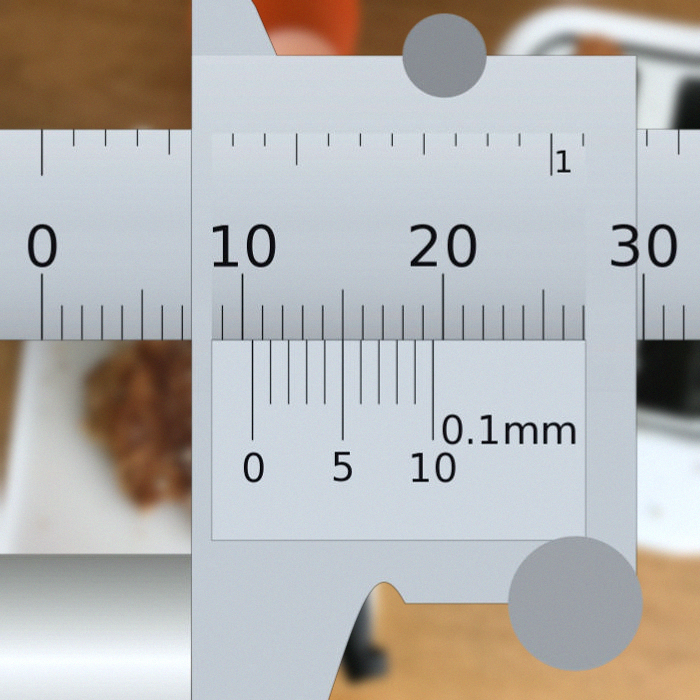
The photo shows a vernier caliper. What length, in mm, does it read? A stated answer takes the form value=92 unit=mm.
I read value=10.5 unit=mm
